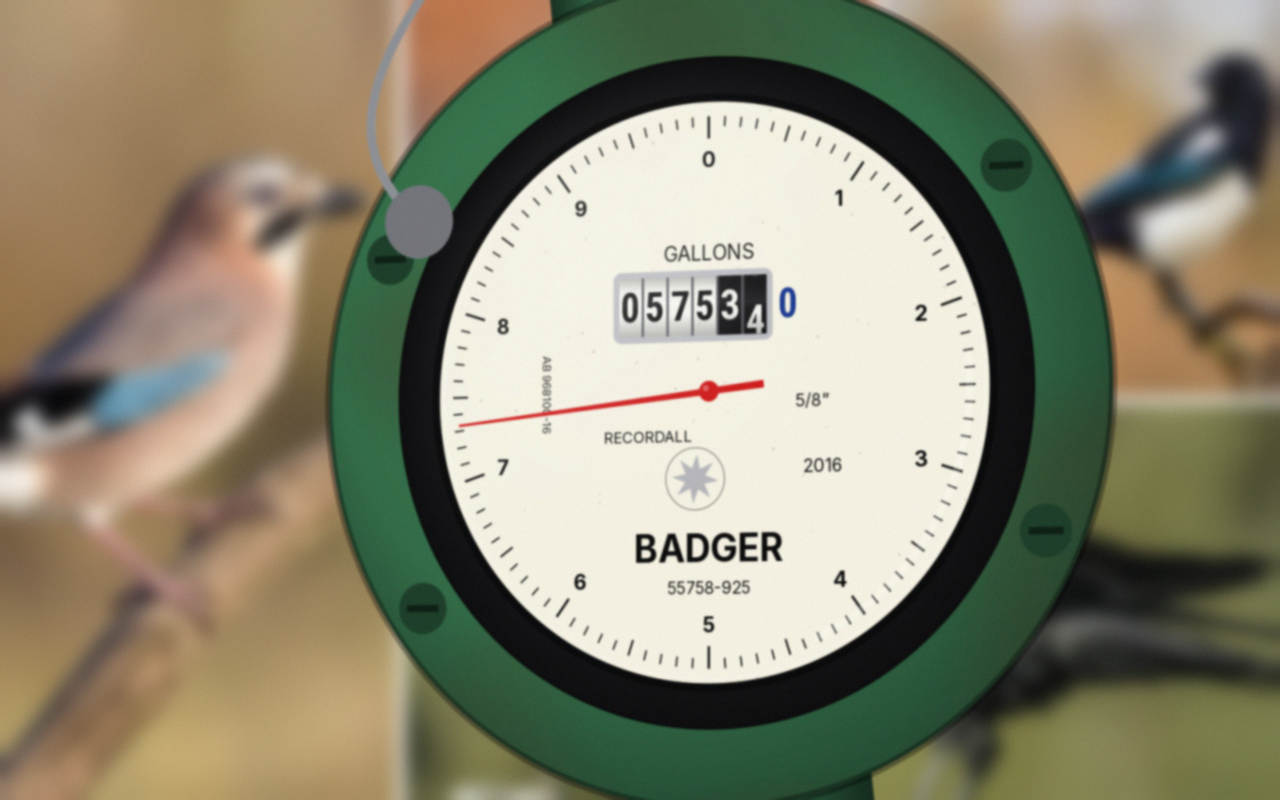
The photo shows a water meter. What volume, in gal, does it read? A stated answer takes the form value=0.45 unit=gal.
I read value=575337.3 unit=gal
